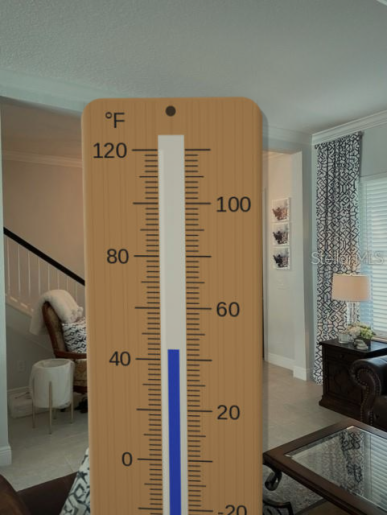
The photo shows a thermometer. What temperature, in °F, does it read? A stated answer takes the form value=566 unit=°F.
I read value=44 unit=°F
